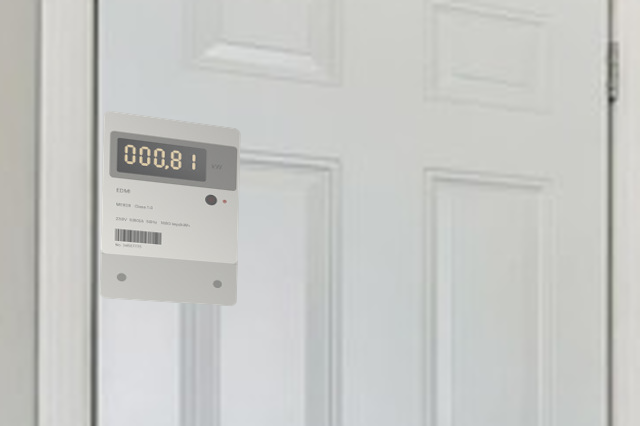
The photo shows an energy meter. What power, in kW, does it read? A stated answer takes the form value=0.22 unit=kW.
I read value=0.81 unit=kW
